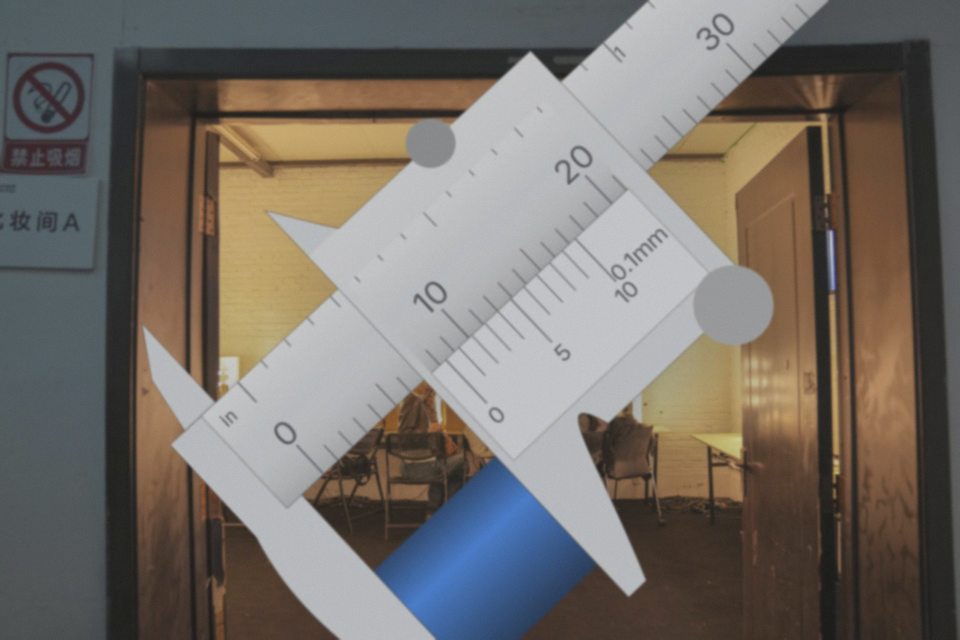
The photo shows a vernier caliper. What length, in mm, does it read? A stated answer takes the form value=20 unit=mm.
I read value=8.4 unit=mm
